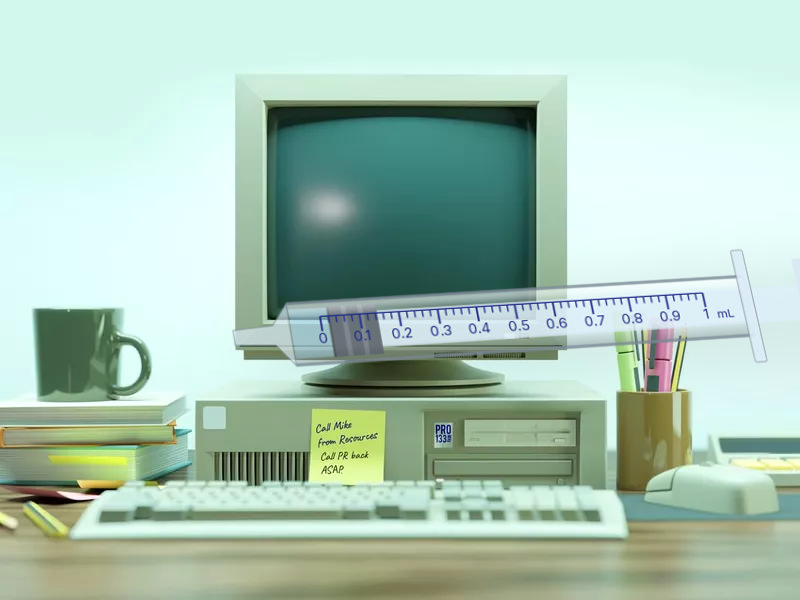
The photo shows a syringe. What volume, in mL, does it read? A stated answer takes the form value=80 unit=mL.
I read value=0.02 unit=mL
